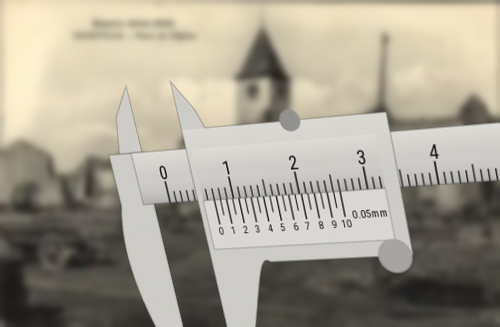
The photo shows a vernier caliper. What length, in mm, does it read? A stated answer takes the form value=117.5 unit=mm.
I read value=7.0 unit=mm
